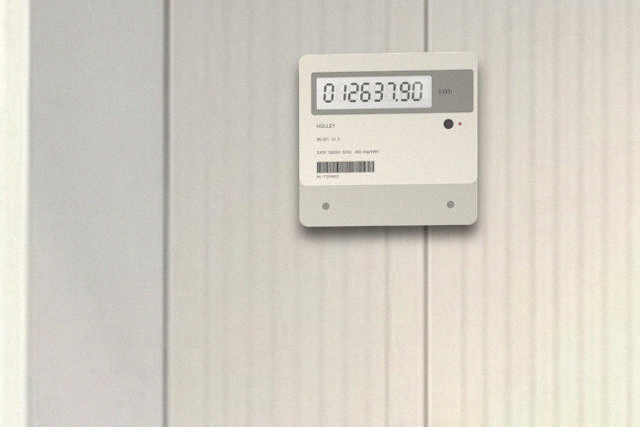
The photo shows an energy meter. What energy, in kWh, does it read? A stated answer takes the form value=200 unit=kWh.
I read value=12637.90 unit=kWh
